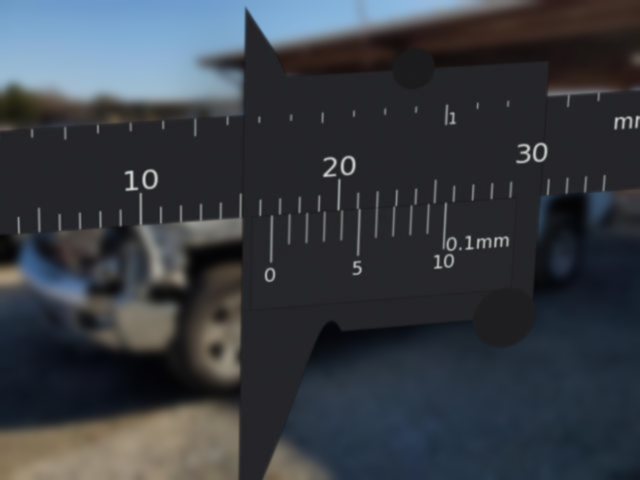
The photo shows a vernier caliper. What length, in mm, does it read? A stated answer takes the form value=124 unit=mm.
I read value=16.6 unit=mm
